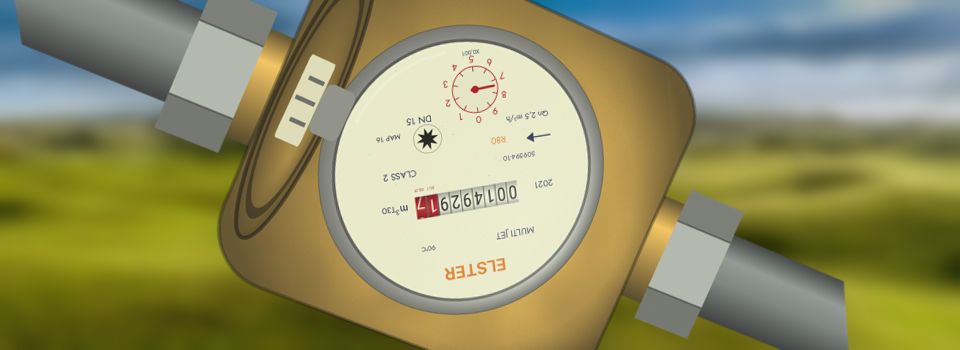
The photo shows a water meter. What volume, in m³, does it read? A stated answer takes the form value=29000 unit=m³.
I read value=14929.167 unit=m³
